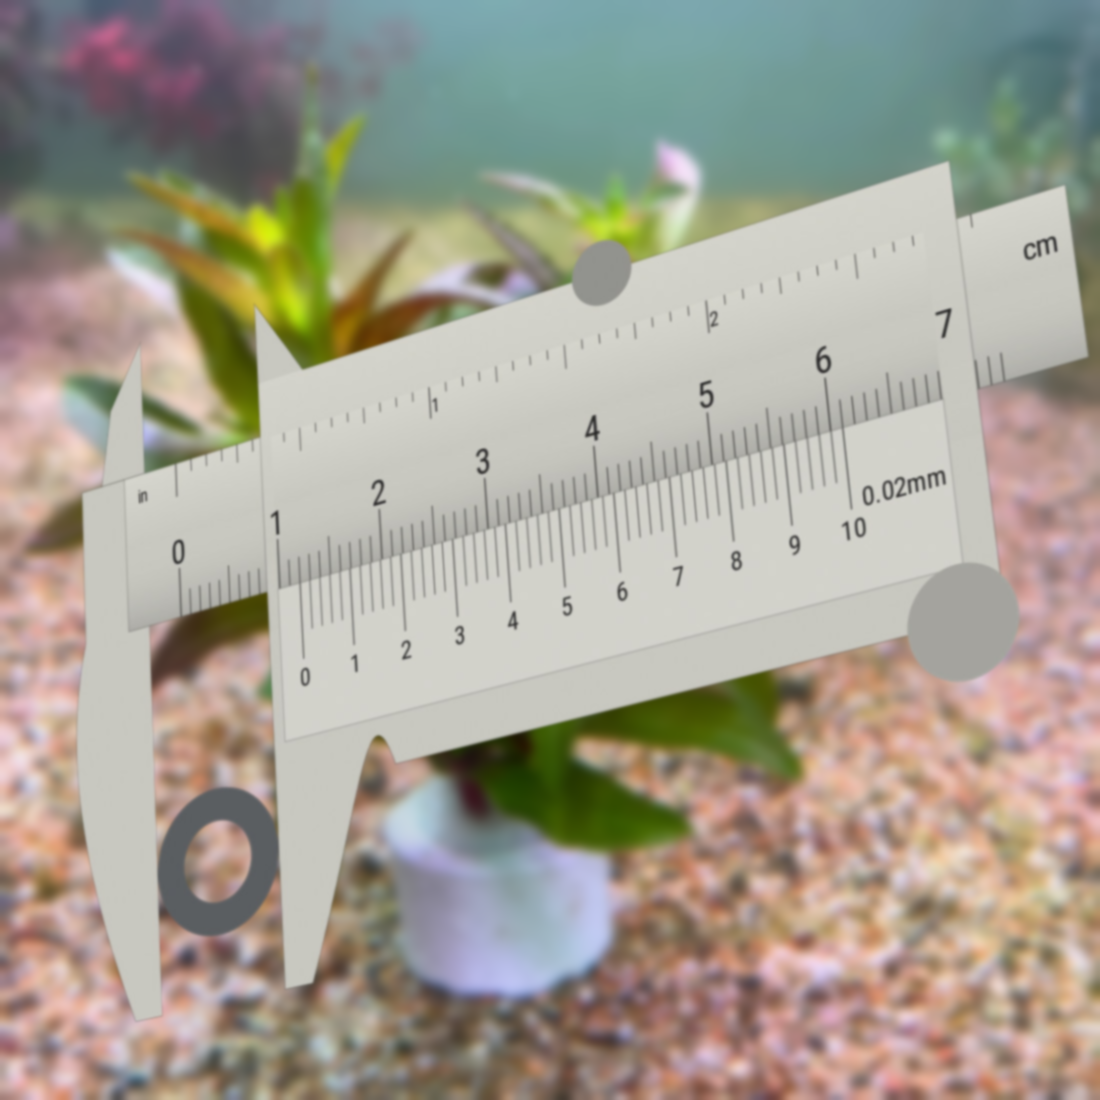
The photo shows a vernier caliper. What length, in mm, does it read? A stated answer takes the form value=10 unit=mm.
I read value=12.0 unit=mm
